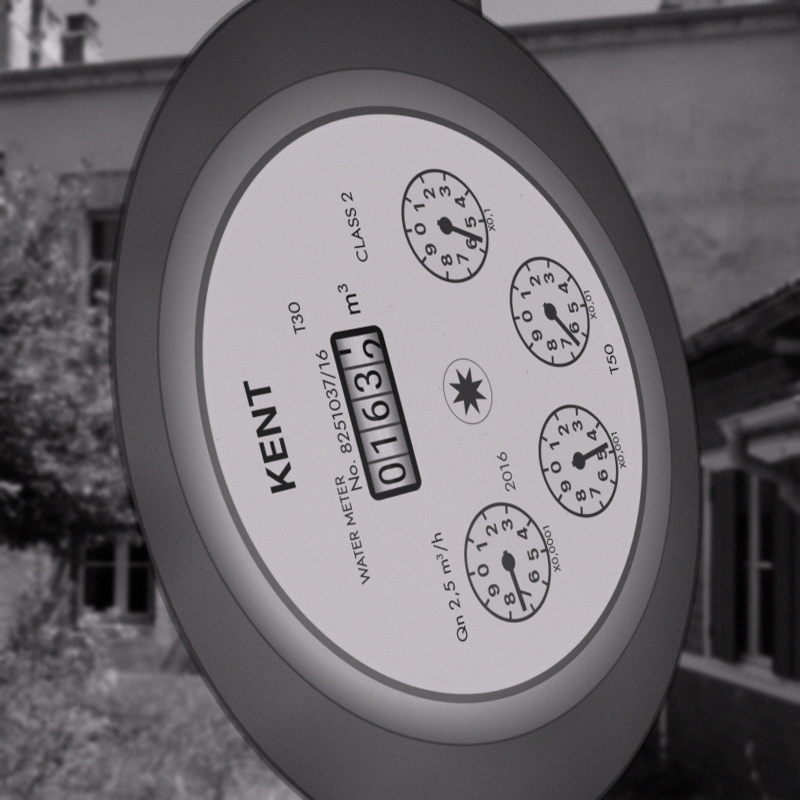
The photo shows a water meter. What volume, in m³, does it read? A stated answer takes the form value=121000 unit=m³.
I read value=1631.5647 unit=m³
